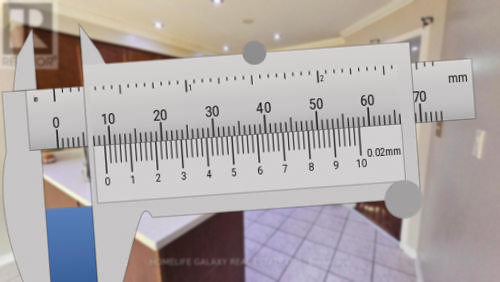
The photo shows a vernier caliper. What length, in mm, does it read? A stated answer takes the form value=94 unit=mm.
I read value=9.0 unit=mm
